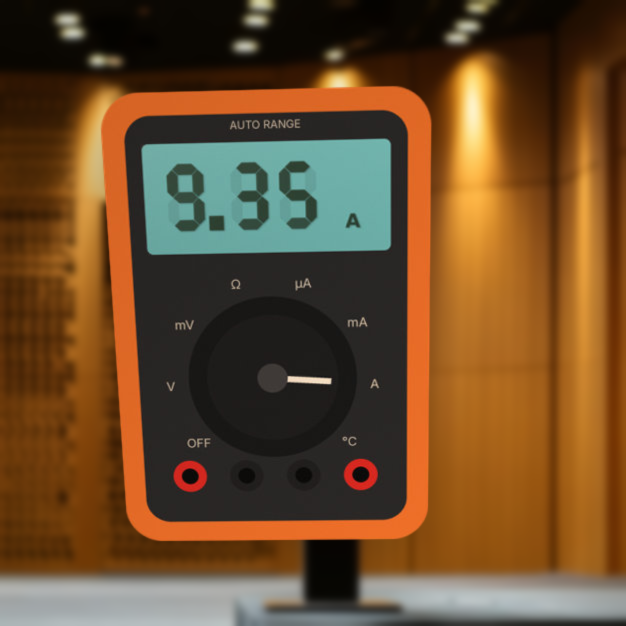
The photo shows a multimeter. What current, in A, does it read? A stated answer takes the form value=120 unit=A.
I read value=9.35 unit=A
